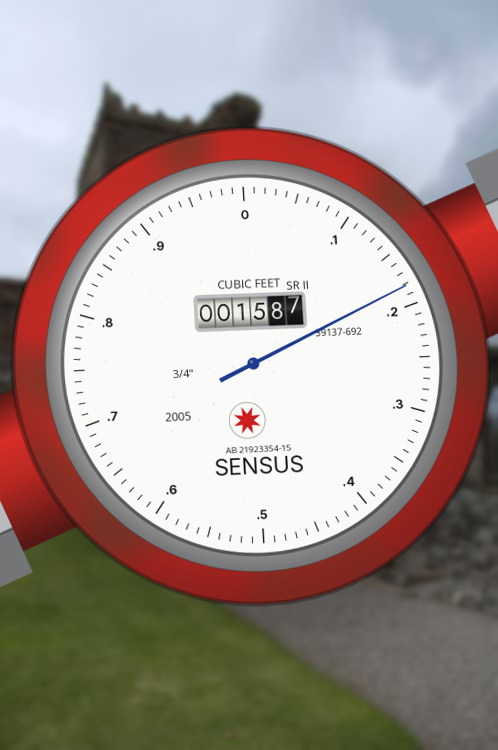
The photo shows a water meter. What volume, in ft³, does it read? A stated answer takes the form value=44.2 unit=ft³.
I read value=1587.18 unit=ft³
